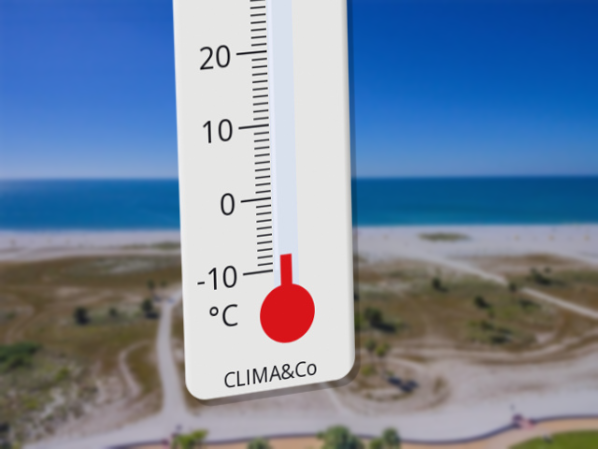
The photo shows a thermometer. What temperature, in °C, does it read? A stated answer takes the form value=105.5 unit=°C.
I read value=-8 unit=°C
